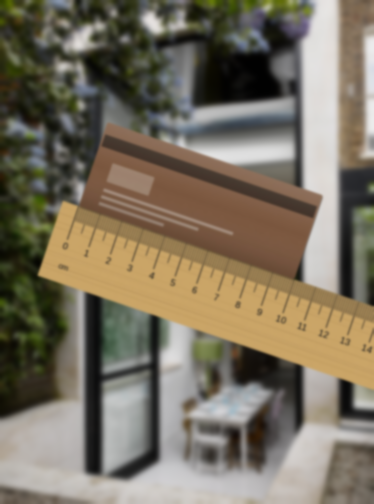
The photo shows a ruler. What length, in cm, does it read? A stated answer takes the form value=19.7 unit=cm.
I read value=10 unit=cm
